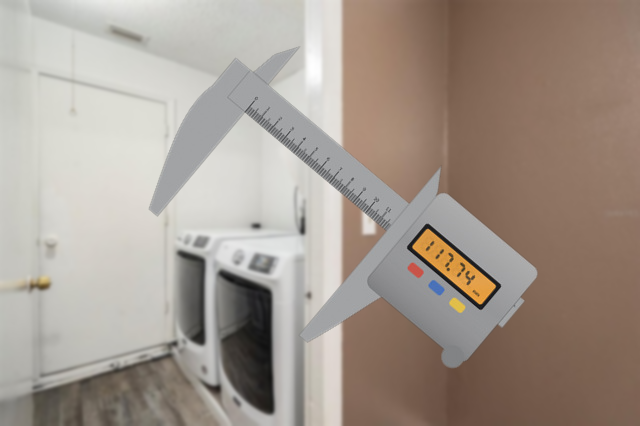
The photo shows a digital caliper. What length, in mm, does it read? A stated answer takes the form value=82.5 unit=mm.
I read value=117.74 unit=mm
